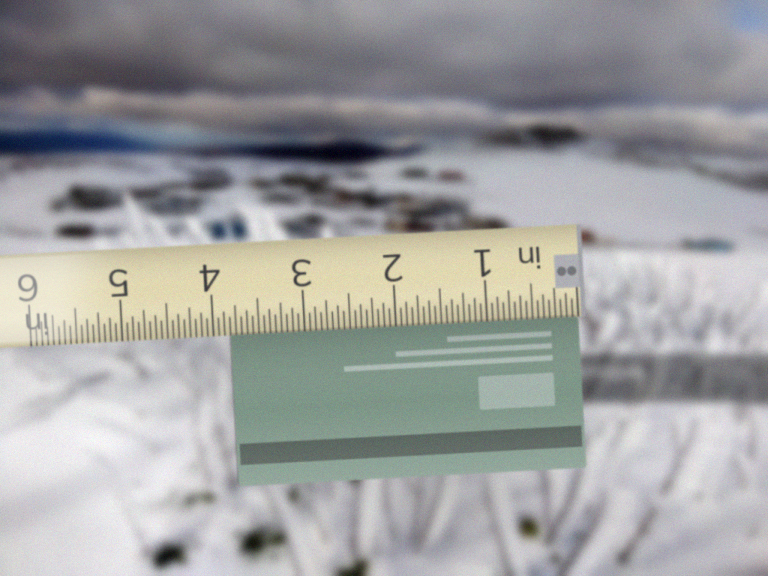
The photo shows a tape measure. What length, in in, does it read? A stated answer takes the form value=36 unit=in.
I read value=3.8125 unit=in
